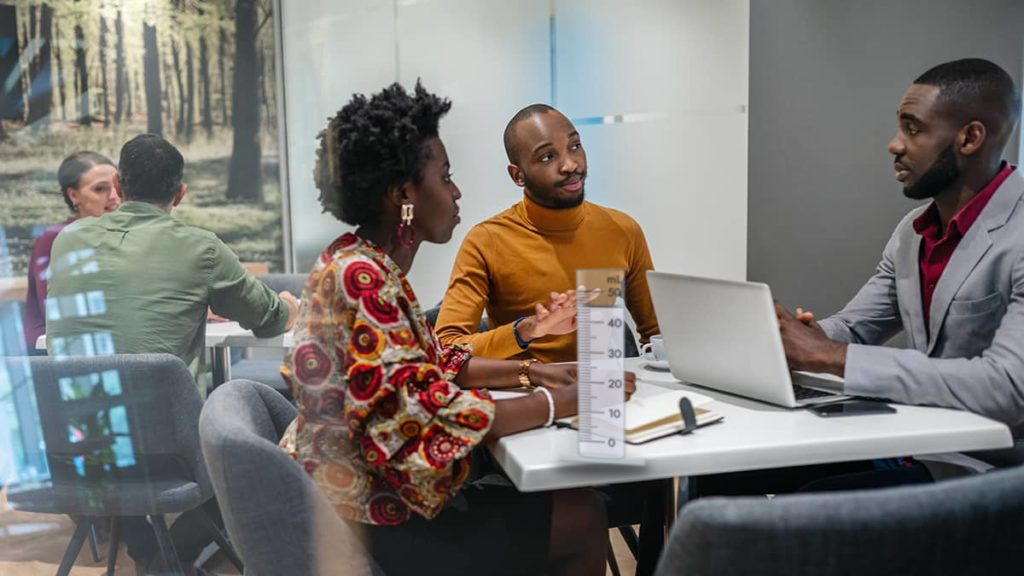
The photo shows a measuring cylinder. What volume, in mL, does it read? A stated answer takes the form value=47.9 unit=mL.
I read value=45 unit=mL
